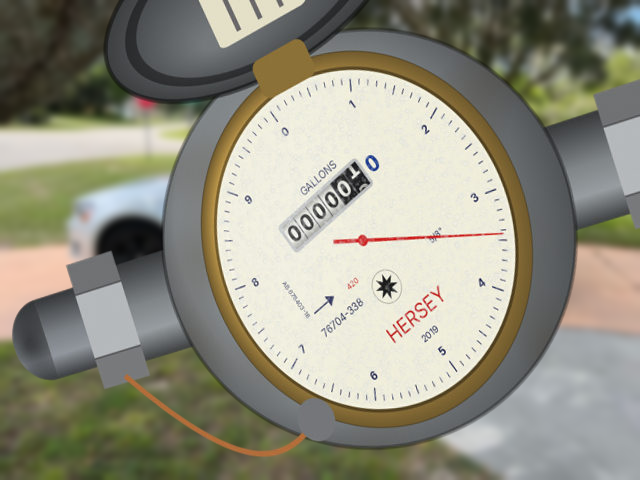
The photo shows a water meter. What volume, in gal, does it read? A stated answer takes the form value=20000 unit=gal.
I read value=13.4 unit=gal
